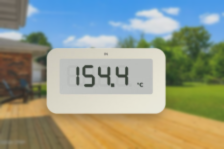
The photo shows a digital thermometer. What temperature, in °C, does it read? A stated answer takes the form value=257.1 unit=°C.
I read value=154.4 unit=°C
